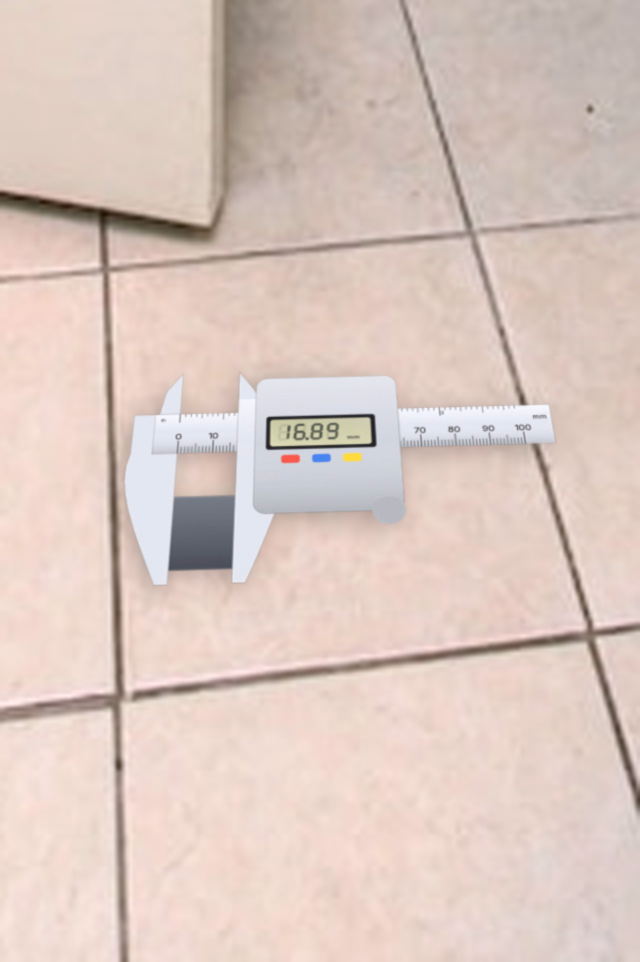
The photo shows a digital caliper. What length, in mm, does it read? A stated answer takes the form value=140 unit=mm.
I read value=16.89 unit=mm
